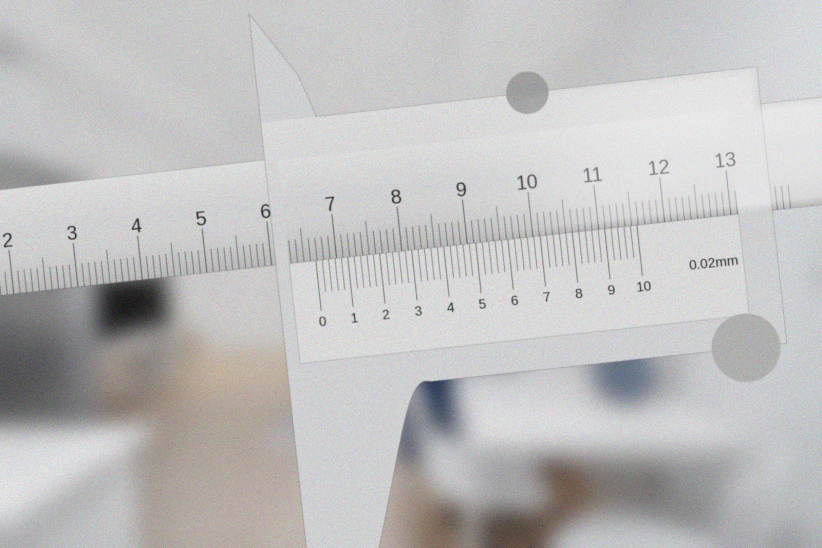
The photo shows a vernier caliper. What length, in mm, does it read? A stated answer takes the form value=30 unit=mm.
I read value=66.8 unit=mm
